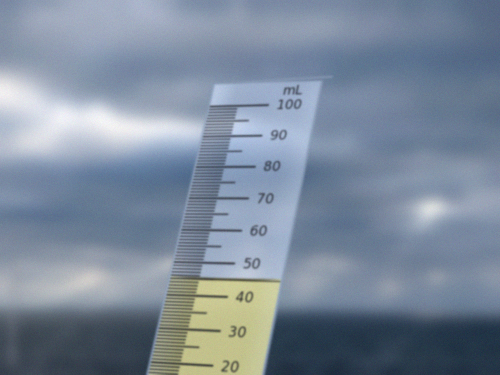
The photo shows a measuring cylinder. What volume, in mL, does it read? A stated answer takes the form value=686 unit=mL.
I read value=45 unit=mL
